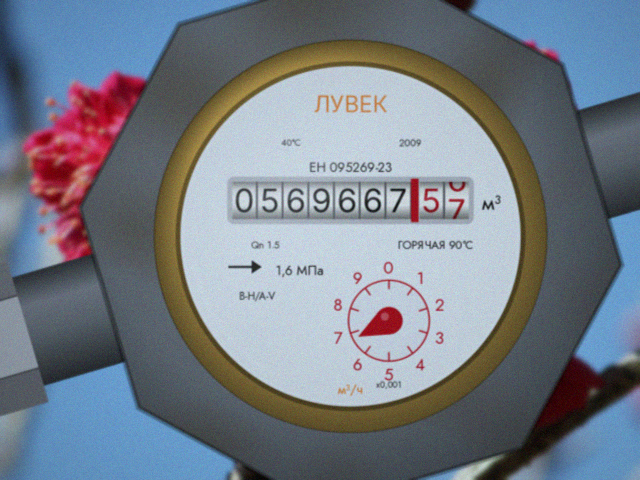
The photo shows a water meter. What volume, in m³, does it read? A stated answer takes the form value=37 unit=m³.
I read value=569667.566 unit=m³
